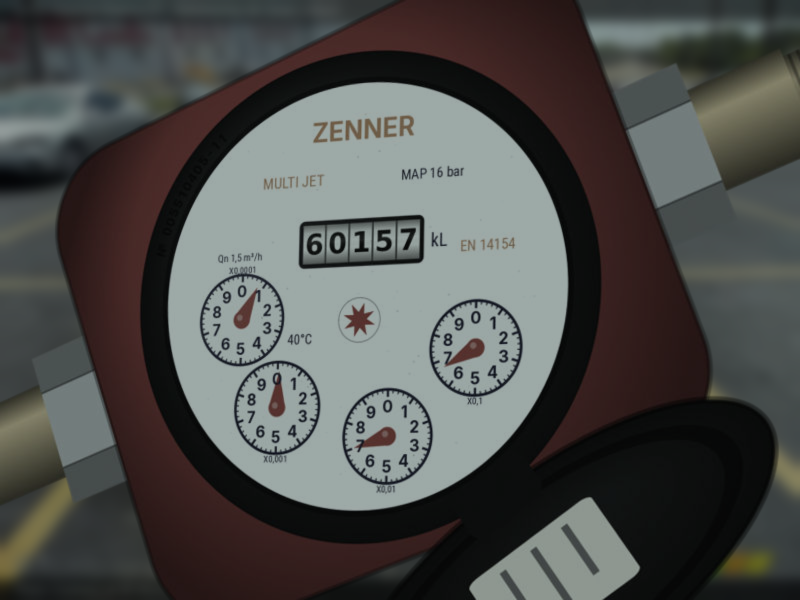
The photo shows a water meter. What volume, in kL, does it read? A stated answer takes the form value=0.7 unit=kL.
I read value=60157.6700 unit=kL
